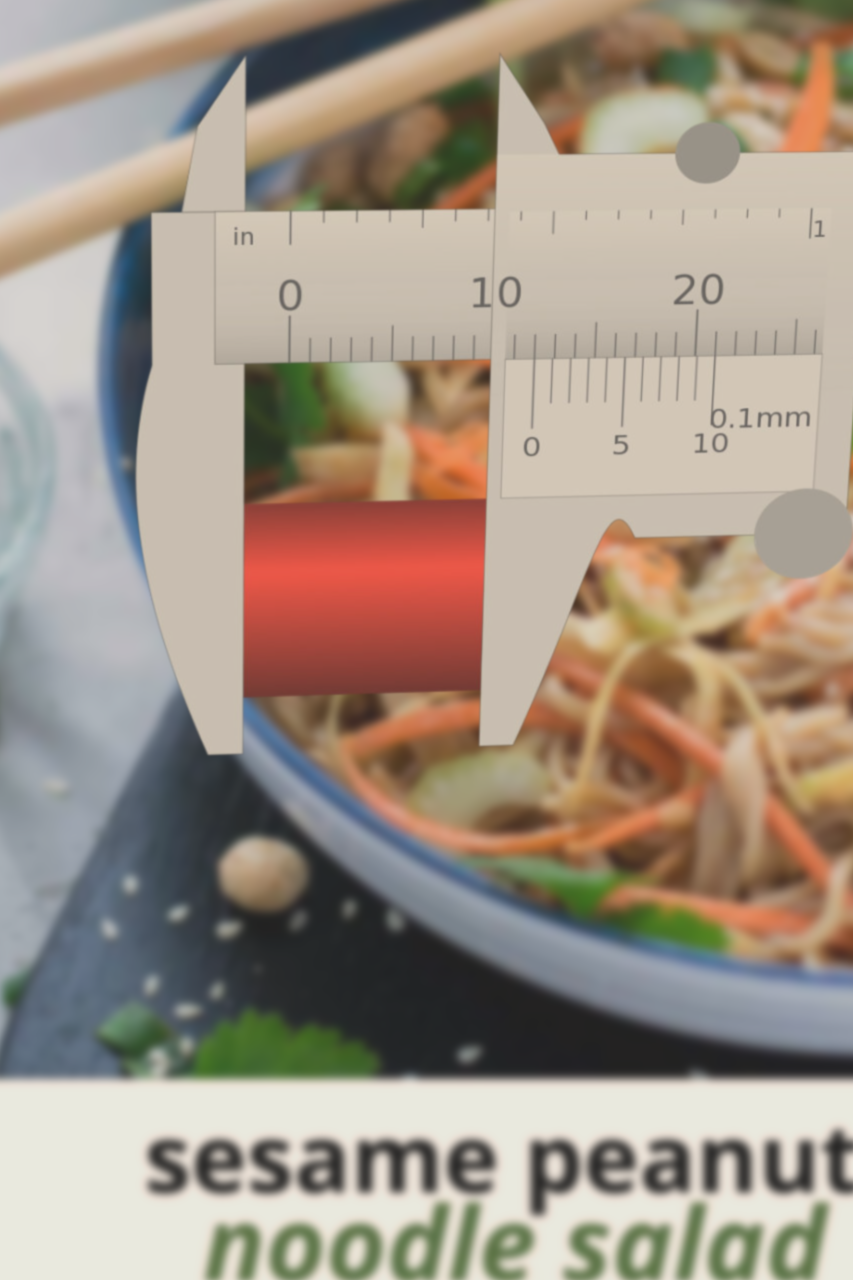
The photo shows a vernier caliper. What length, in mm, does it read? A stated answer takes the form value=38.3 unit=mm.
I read value=12.0 unit=mm
